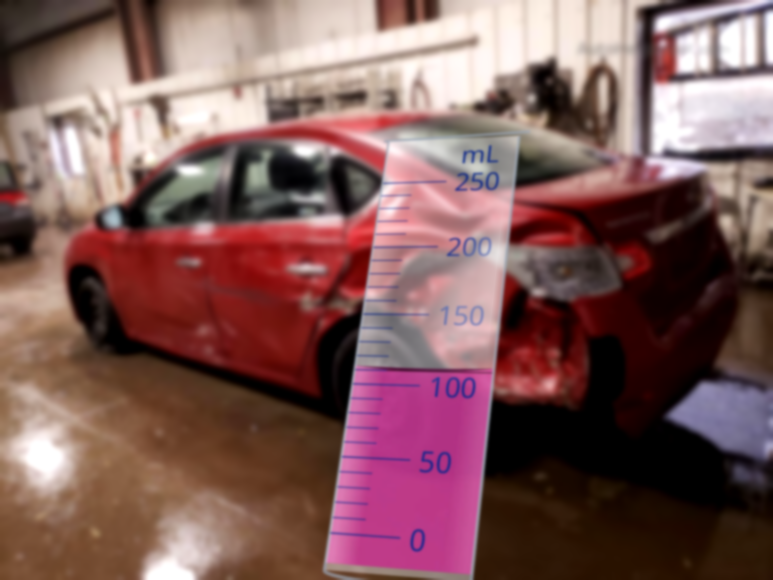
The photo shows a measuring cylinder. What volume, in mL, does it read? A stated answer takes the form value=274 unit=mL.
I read value=110 unit=mL
